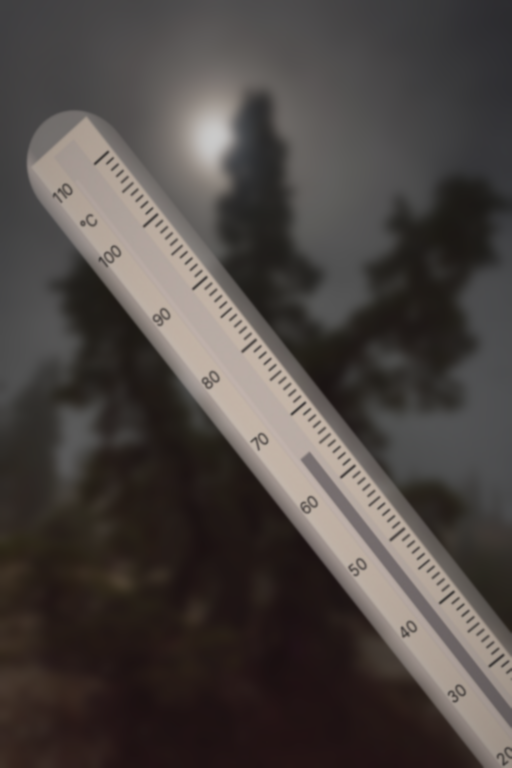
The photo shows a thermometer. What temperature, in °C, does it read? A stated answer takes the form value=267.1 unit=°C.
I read value=65 unit=°C
